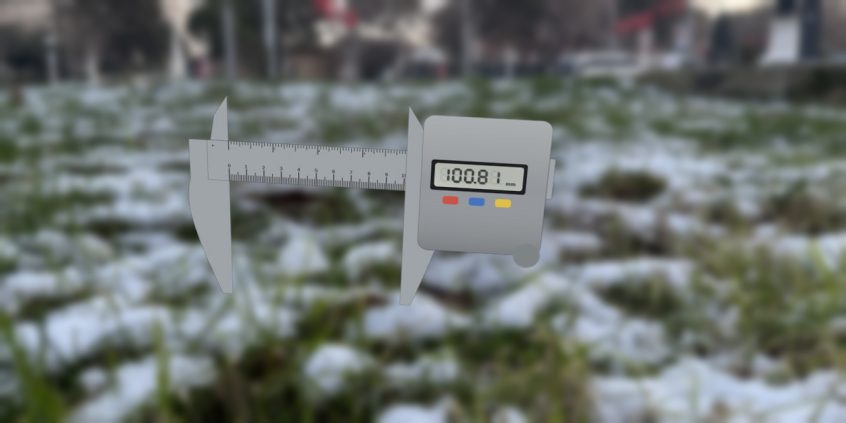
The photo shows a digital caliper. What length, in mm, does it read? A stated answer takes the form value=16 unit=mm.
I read value=100.81 unit=mm
